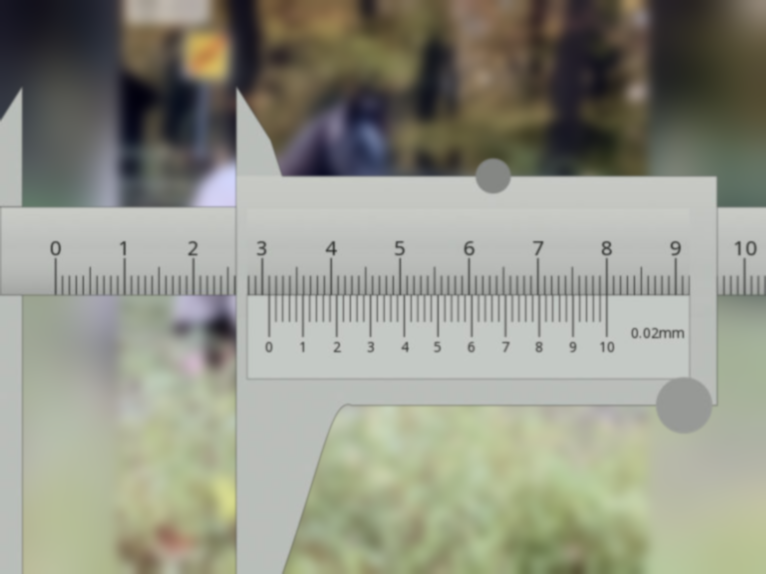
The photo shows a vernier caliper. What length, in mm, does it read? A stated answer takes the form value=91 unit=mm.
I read value=31.0 unit=mm
